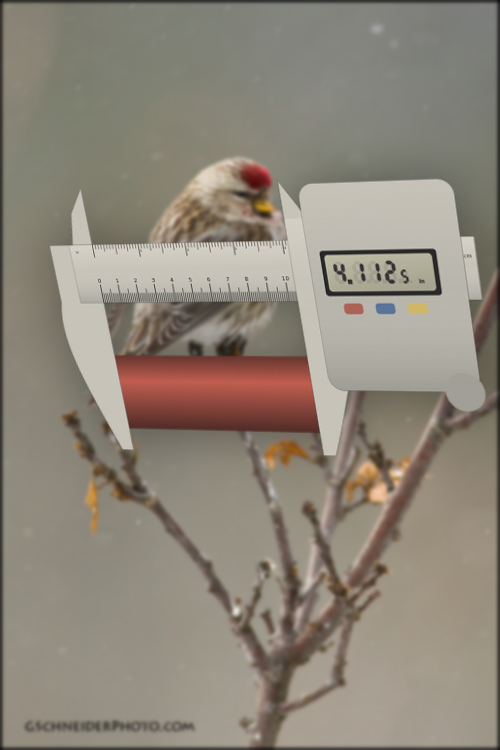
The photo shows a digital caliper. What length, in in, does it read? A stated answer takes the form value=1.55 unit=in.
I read value=4.1125 unit=in
